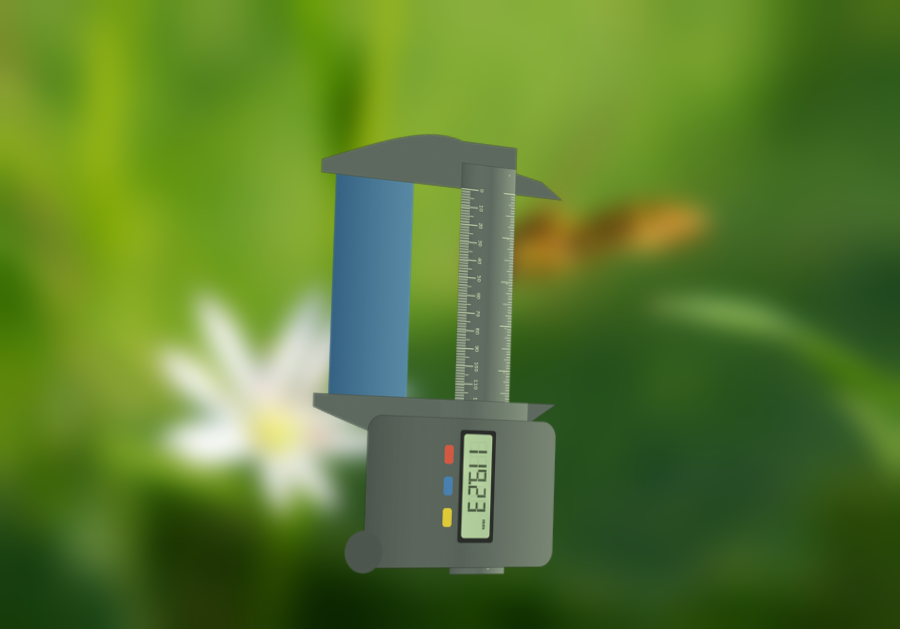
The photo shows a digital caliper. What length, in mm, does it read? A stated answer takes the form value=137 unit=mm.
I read value=119.23 unit=mm
